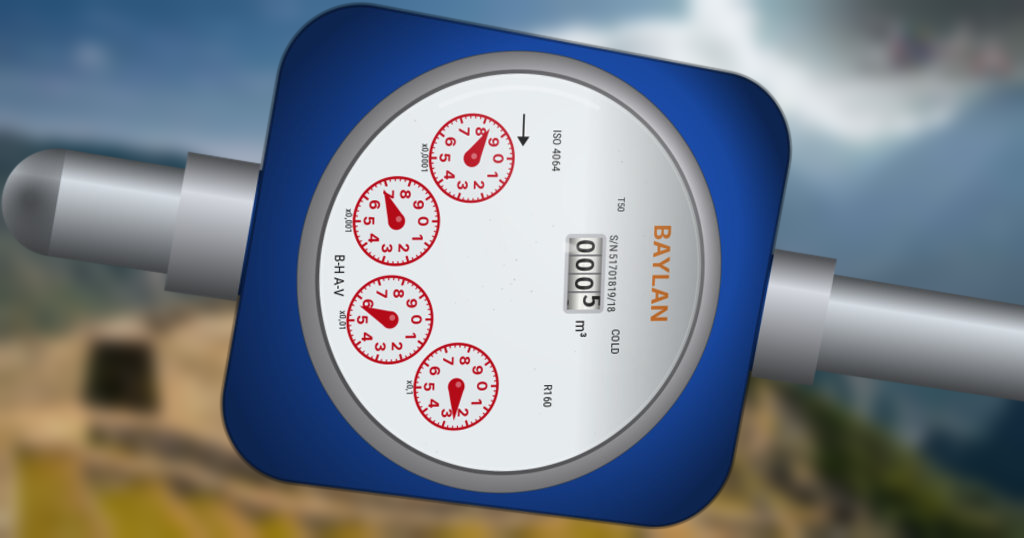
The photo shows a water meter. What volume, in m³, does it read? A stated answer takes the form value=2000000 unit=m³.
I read value=5.2568 unit=m³
